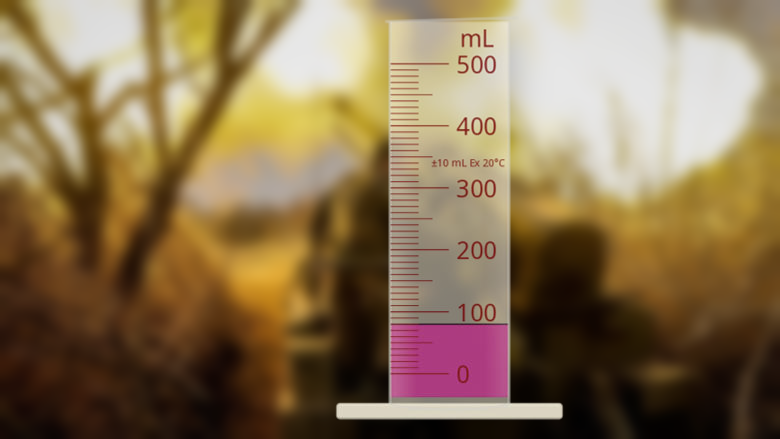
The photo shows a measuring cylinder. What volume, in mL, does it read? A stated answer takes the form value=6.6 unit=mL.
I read value=80 unit=mL
